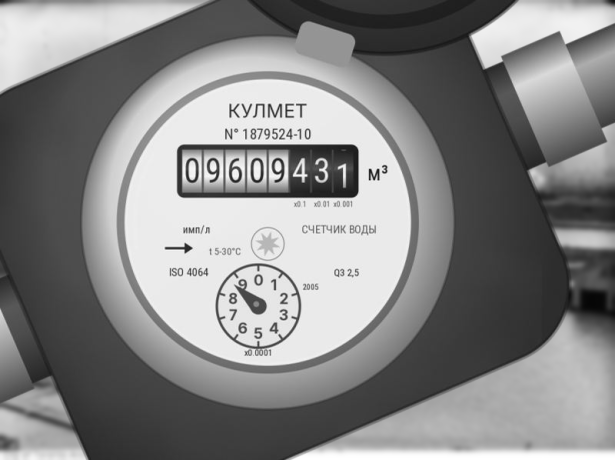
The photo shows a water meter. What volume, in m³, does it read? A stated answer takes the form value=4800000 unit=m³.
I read value=9609.4308 unit=m³
